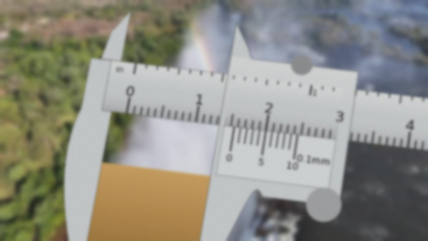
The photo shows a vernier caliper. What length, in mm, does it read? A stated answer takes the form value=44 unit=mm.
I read value=15.5 unit=mm
